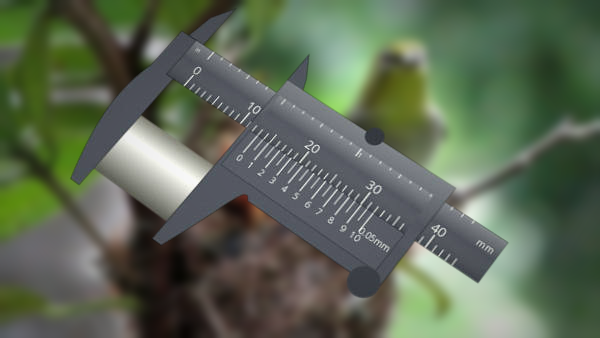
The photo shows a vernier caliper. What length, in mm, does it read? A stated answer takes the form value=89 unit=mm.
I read value=13.0 unit=mm
